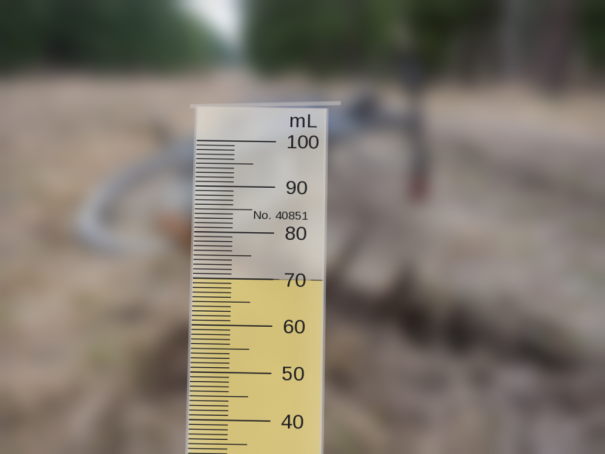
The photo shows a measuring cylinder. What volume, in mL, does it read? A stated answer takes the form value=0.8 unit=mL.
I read value=70 unit=mL
